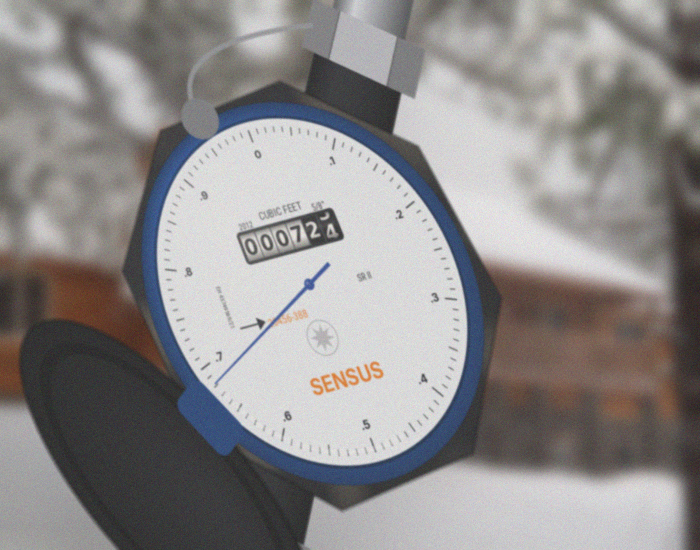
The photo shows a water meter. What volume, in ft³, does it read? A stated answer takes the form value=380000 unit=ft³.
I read value=723.68 unit=ft³
